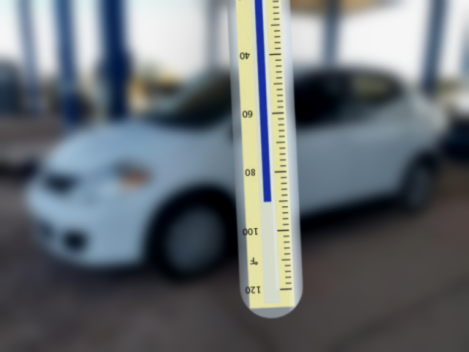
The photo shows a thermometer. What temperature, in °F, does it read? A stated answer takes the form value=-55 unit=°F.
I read value=90 unit=°F
